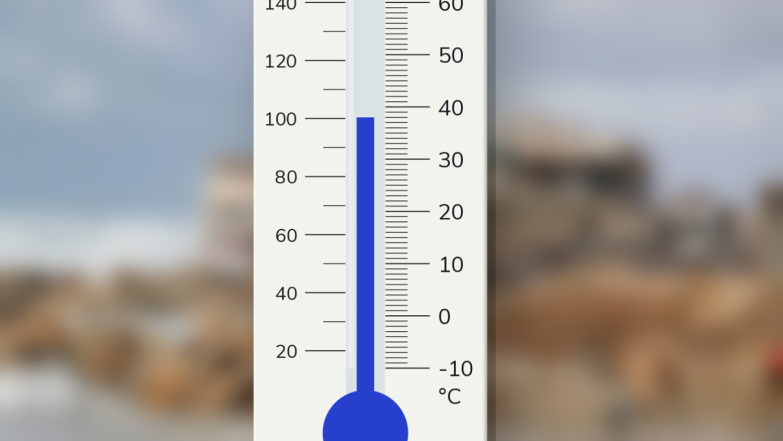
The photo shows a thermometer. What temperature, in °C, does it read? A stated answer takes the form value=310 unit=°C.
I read value=38 unit=°C
